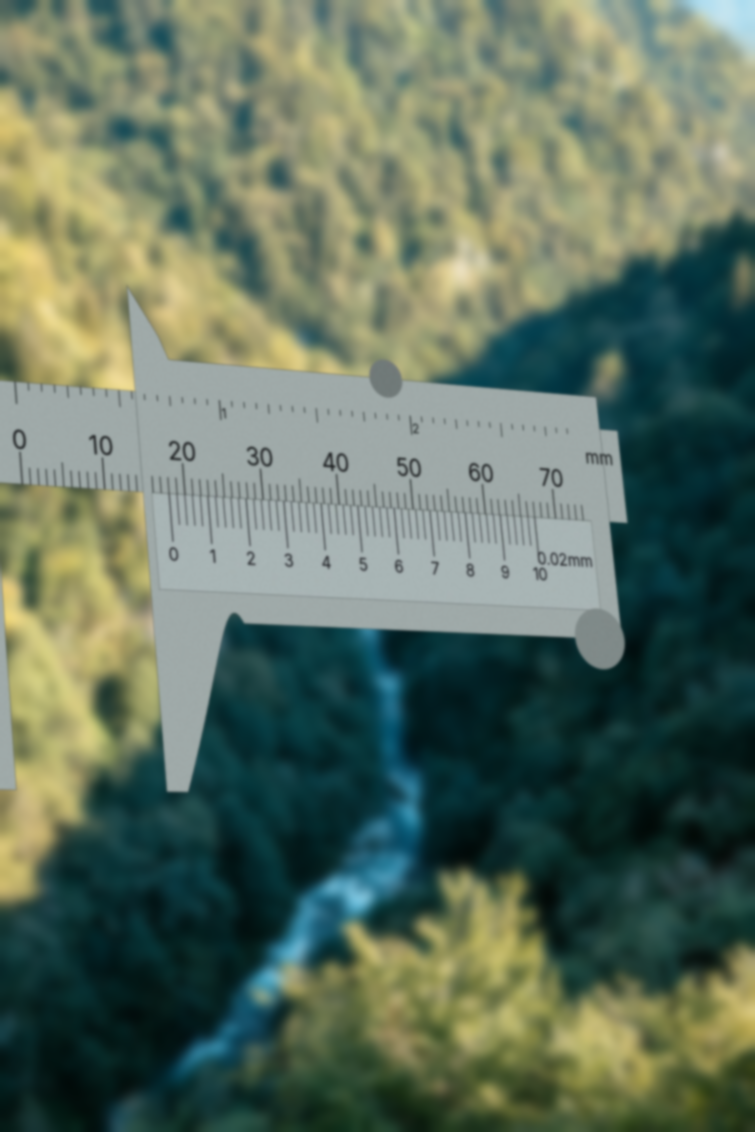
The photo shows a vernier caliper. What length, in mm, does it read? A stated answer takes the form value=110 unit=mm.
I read value=18.0 unit=mm
